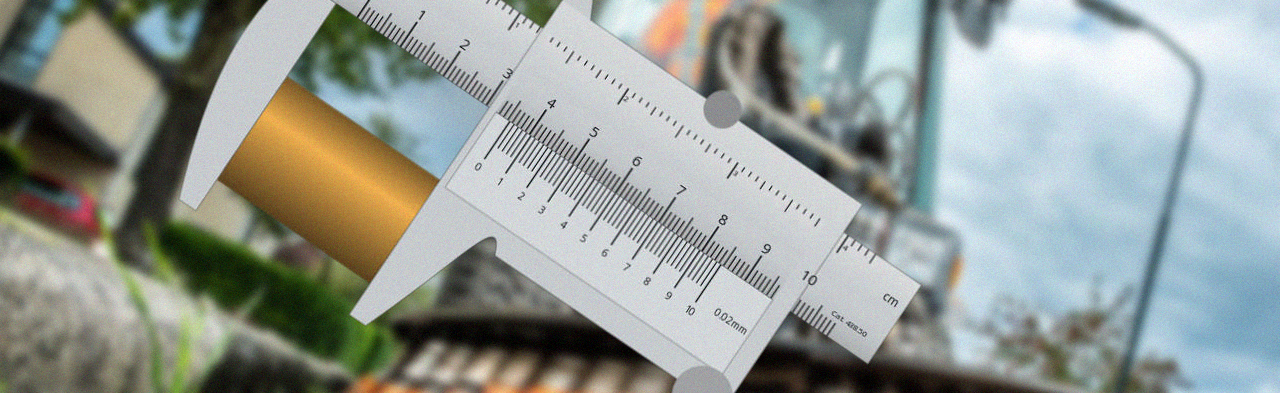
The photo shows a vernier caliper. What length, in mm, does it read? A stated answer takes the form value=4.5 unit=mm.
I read value=35.5 unit=mm
